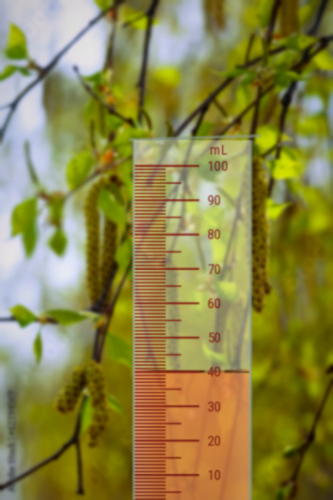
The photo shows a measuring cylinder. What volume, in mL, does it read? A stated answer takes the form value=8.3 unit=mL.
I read value=40 unit=mL
